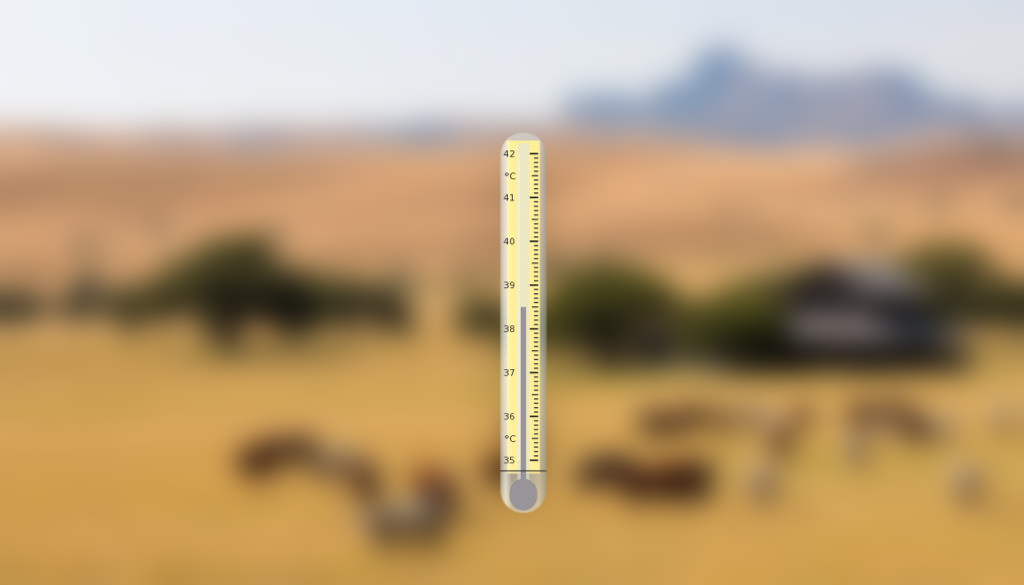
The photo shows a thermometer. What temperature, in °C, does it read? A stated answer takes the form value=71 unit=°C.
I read value=38.5 unit=°C
